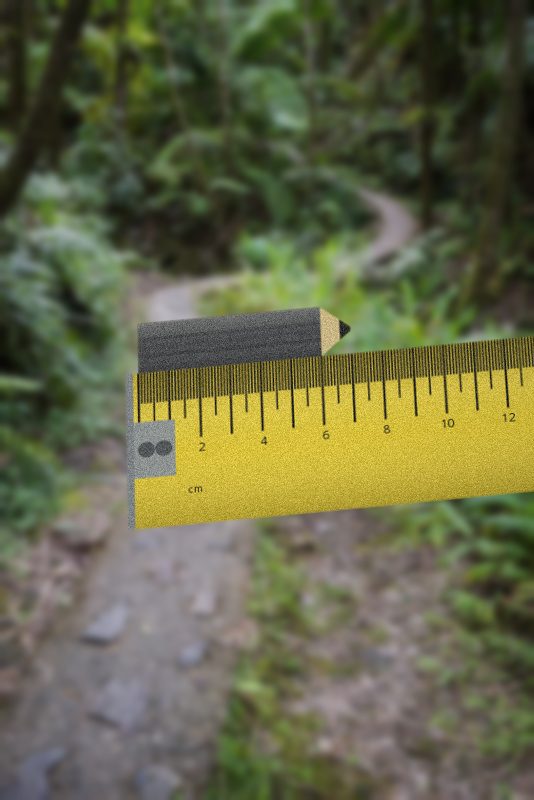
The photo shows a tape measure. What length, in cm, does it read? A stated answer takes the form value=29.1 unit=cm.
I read value=7 unit=cm
